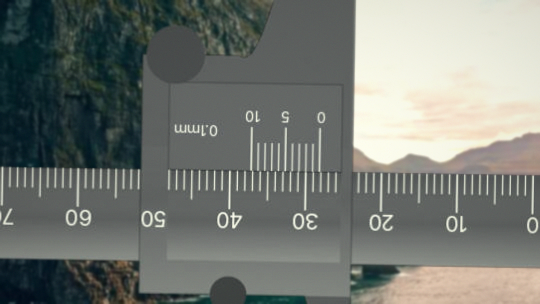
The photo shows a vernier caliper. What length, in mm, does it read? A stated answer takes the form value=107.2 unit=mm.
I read value=28.2 unit=mm
